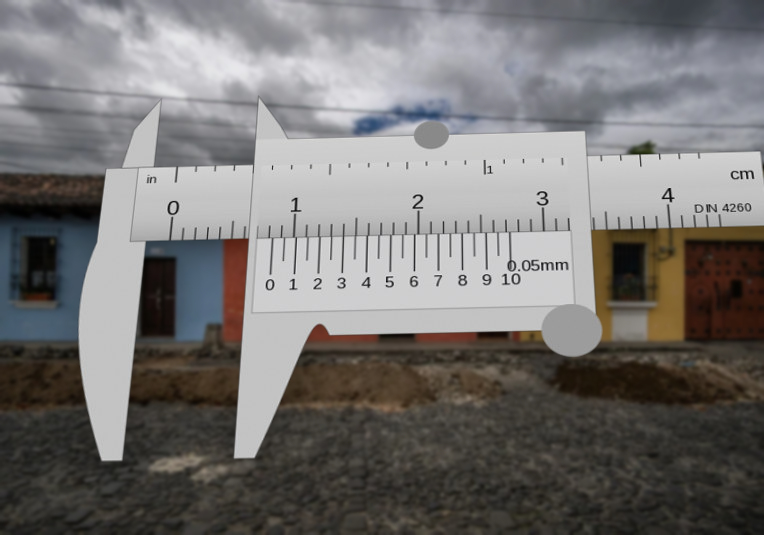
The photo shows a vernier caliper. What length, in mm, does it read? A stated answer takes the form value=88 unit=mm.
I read value=8.3 unit=mm
